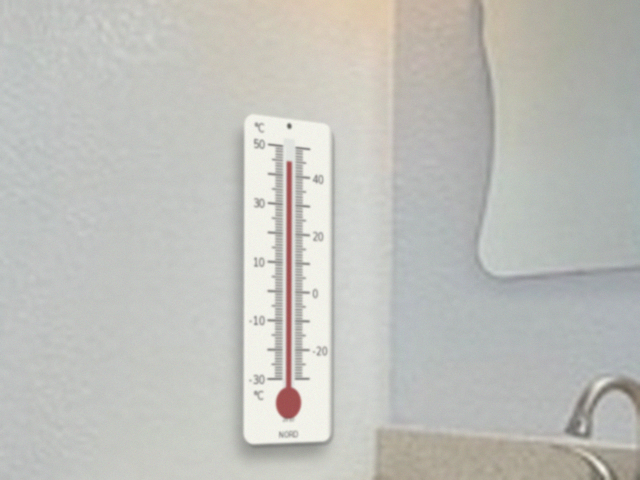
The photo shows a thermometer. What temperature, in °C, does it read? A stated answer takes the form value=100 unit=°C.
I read value=45 unit=°C
